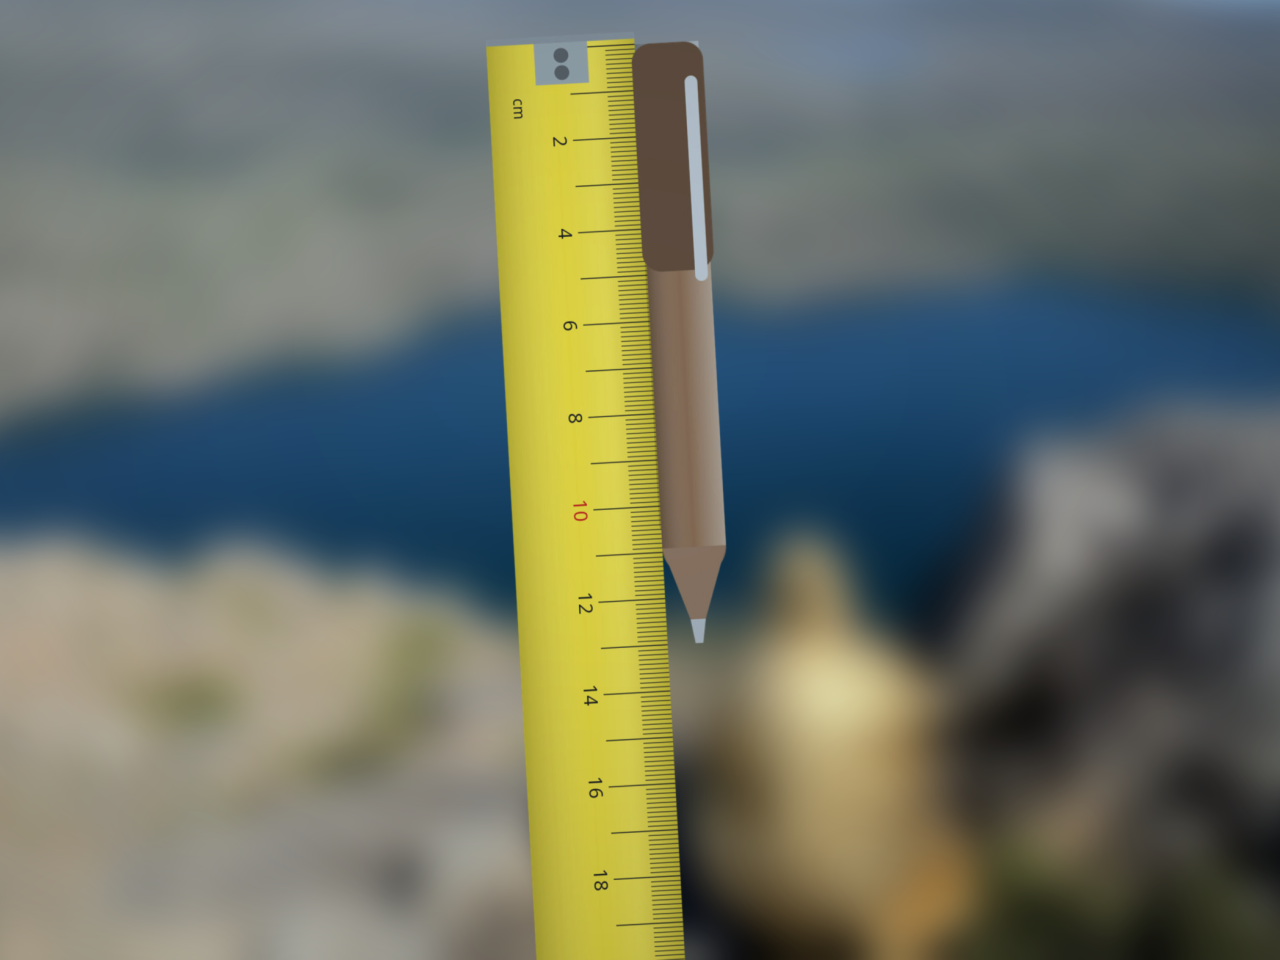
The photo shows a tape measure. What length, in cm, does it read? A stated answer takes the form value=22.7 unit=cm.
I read value=13 unit=cm
